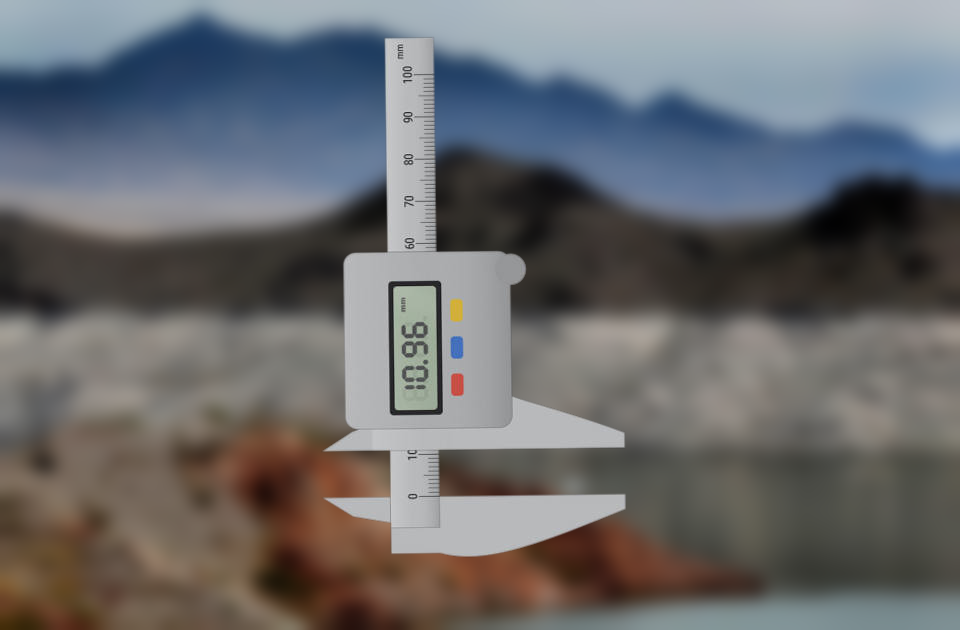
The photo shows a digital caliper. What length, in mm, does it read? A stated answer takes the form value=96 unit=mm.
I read value=10.96 unit=mm
